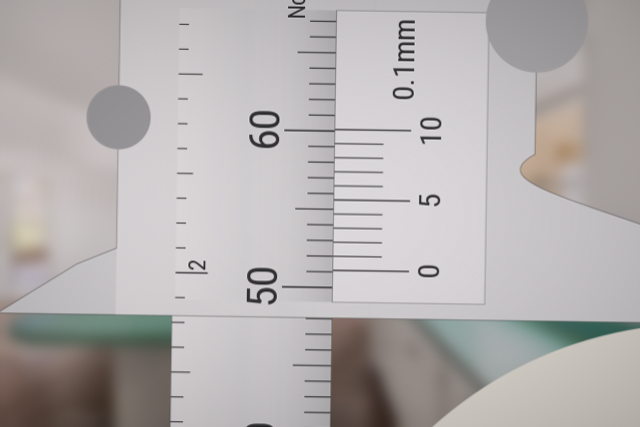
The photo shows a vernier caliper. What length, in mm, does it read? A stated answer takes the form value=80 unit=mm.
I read value=51.1 unit=mm
